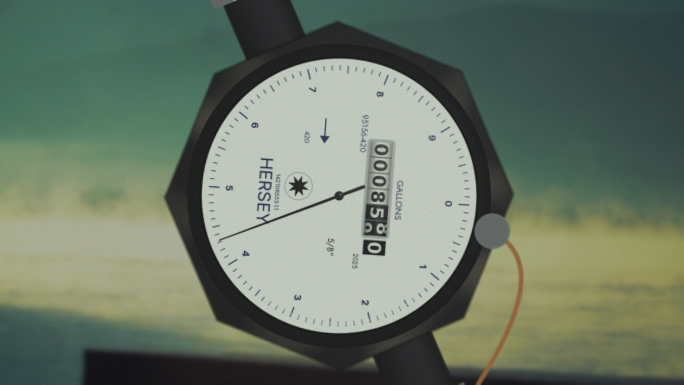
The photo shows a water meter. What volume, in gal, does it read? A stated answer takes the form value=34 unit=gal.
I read value=8584.3 unit=gal
